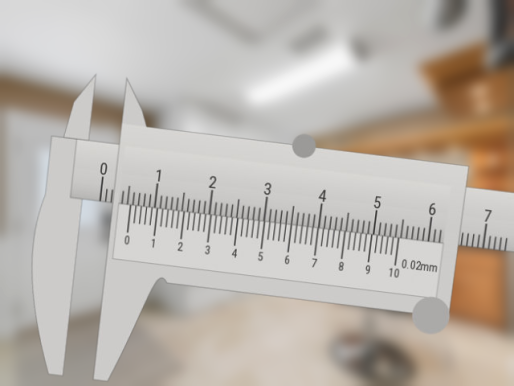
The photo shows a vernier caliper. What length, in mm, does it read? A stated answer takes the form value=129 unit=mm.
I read value=5.6 unit=mm
